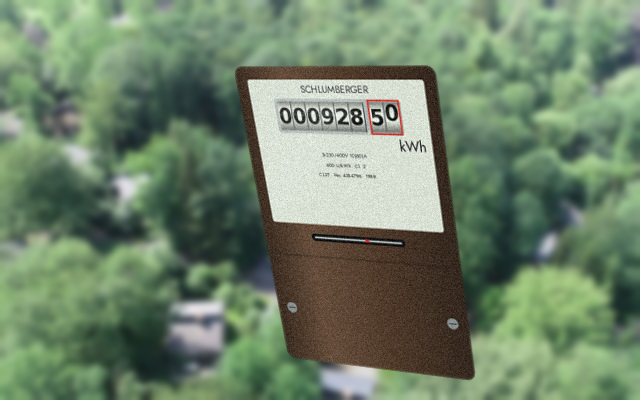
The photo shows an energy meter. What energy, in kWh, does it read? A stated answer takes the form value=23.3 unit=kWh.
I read value=928.50 unit=kWh
